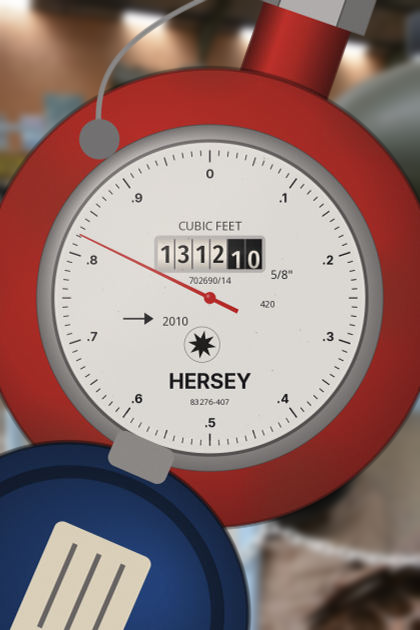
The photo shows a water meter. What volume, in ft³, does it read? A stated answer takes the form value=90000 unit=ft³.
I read value=131209.82 unit=ft³
